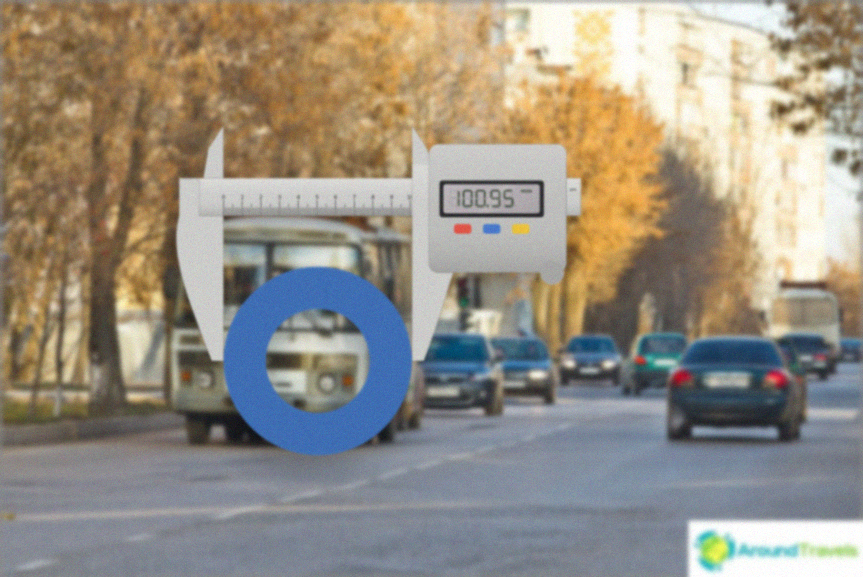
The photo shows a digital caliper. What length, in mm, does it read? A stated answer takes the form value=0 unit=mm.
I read value=100.95 unit=mm
